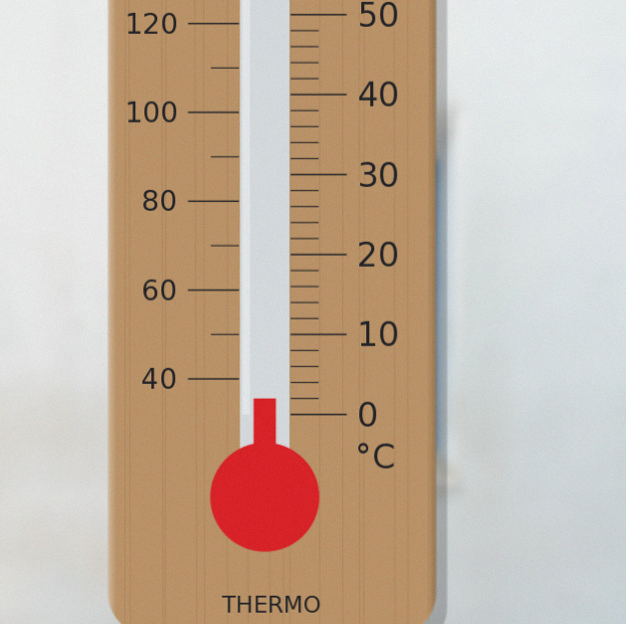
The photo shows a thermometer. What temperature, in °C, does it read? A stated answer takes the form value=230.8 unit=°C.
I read value=2 unit=°C
